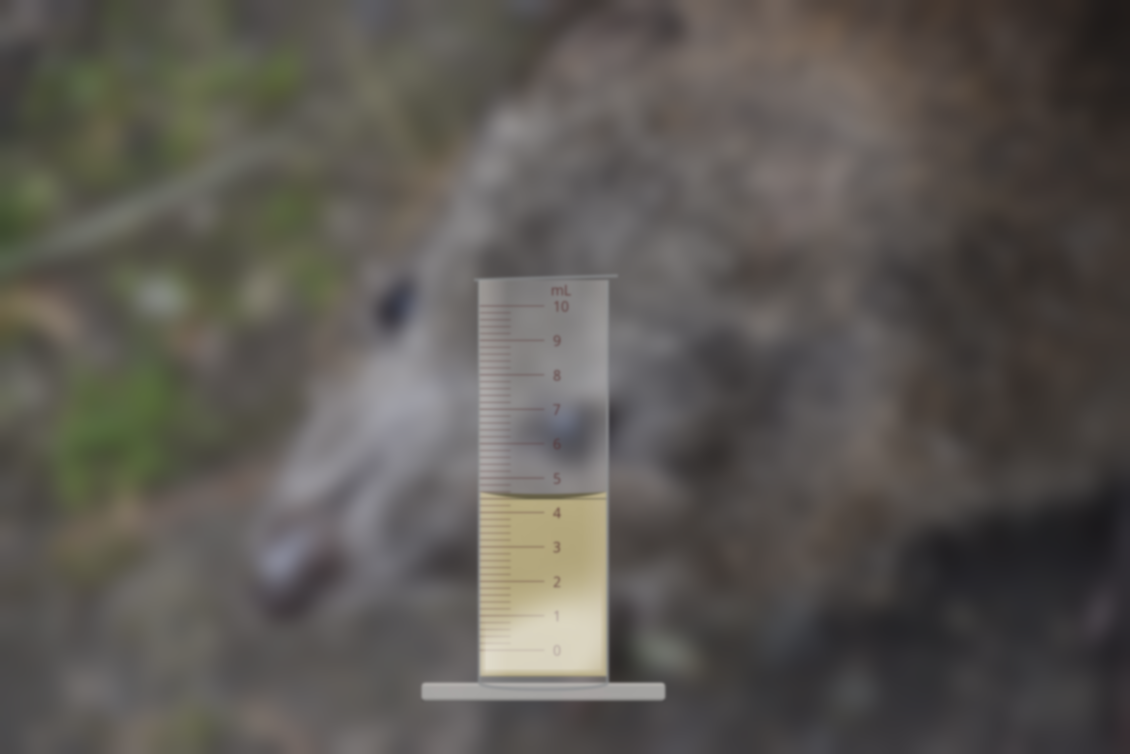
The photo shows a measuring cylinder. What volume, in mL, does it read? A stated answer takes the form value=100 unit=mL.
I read value=4.4 unit=mL
